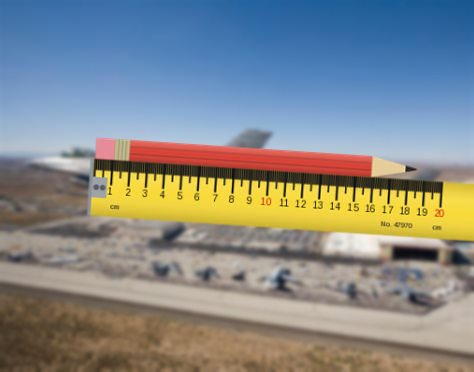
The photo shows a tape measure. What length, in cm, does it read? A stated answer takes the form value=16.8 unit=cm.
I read value=18.5 unit=cm
